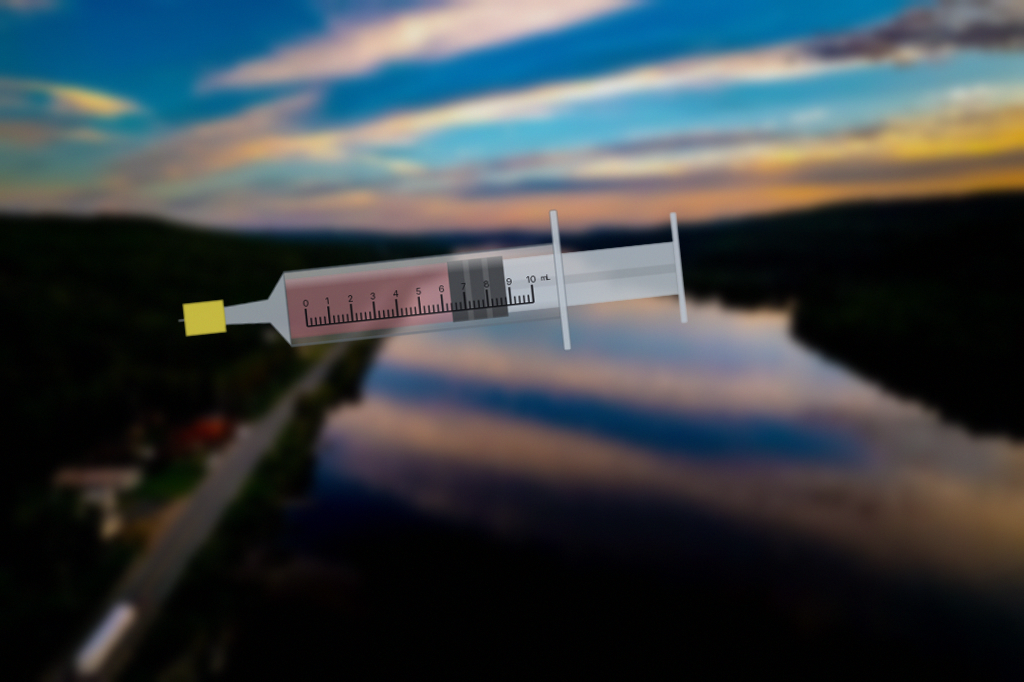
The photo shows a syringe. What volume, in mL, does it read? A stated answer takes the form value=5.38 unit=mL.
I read value=6.4 unit=mL
